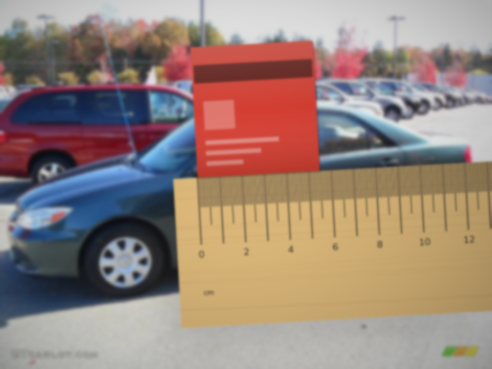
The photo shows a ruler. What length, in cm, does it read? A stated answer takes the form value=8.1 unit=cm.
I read value=5.5 unit=cm
